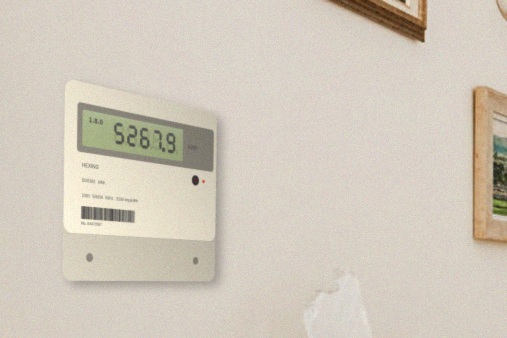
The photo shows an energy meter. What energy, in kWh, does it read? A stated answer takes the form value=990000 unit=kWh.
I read value=5267.9 unit=kWh
